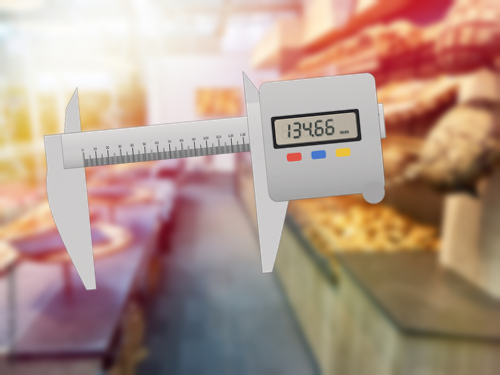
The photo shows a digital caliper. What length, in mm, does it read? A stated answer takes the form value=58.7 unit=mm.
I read value=134.66 unit=mm
